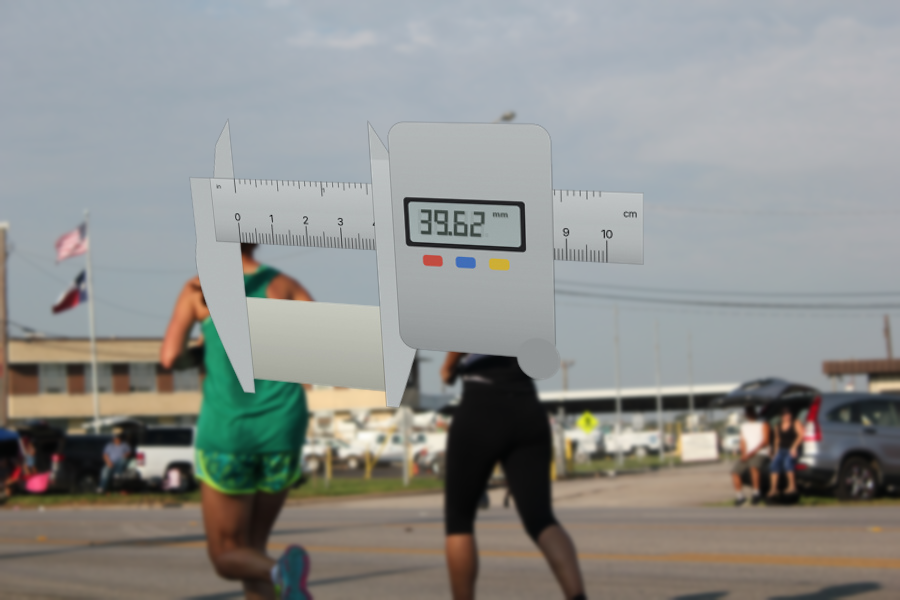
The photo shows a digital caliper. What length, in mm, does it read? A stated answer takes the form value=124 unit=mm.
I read value=39.62 unit=mm
